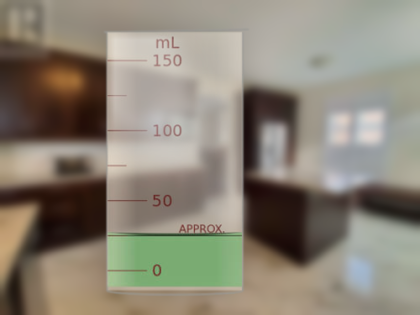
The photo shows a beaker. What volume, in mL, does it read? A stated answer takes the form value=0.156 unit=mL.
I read value=25 unit=mL
